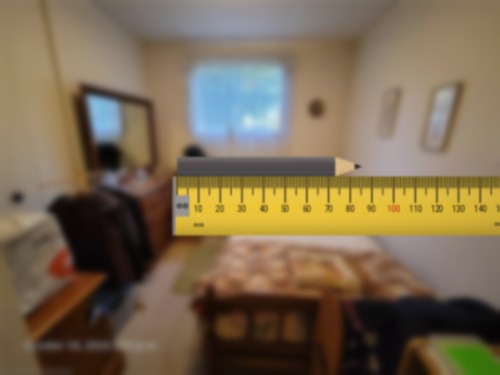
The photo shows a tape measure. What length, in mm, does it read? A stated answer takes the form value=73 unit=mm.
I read value=85 unit=mm
